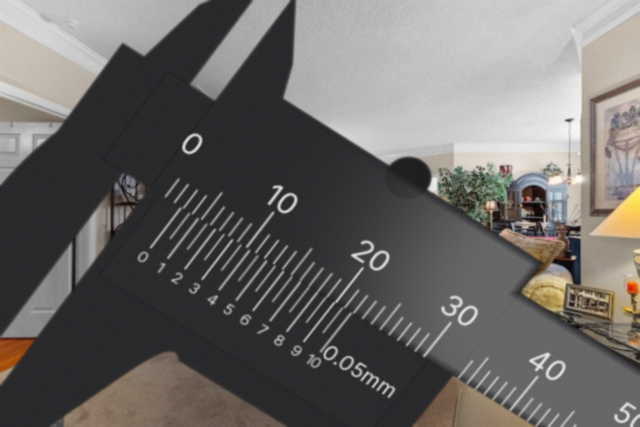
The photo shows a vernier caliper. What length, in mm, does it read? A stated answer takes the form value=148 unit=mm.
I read value=2.8 unit=mm
